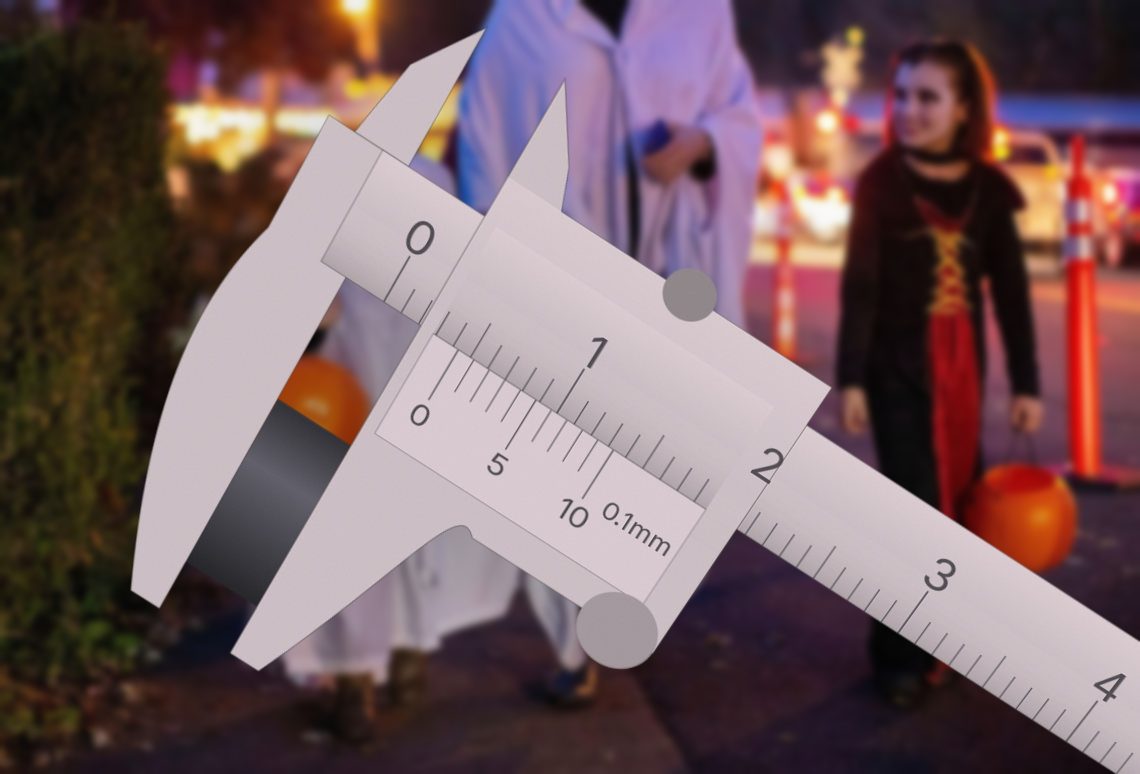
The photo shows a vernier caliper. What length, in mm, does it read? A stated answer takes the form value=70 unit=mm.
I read value=4.3 unit=mm
